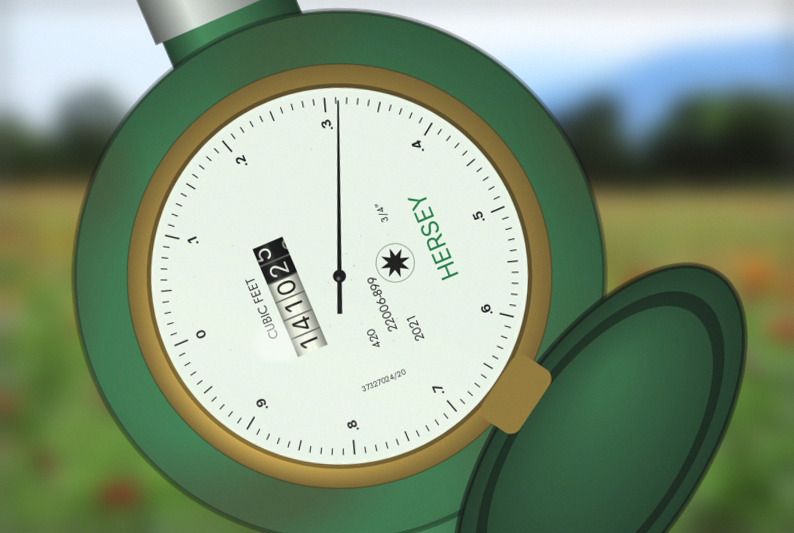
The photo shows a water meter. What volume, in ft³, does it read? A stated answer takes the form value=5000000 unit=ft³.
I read value=141025.31 unit=ft³
